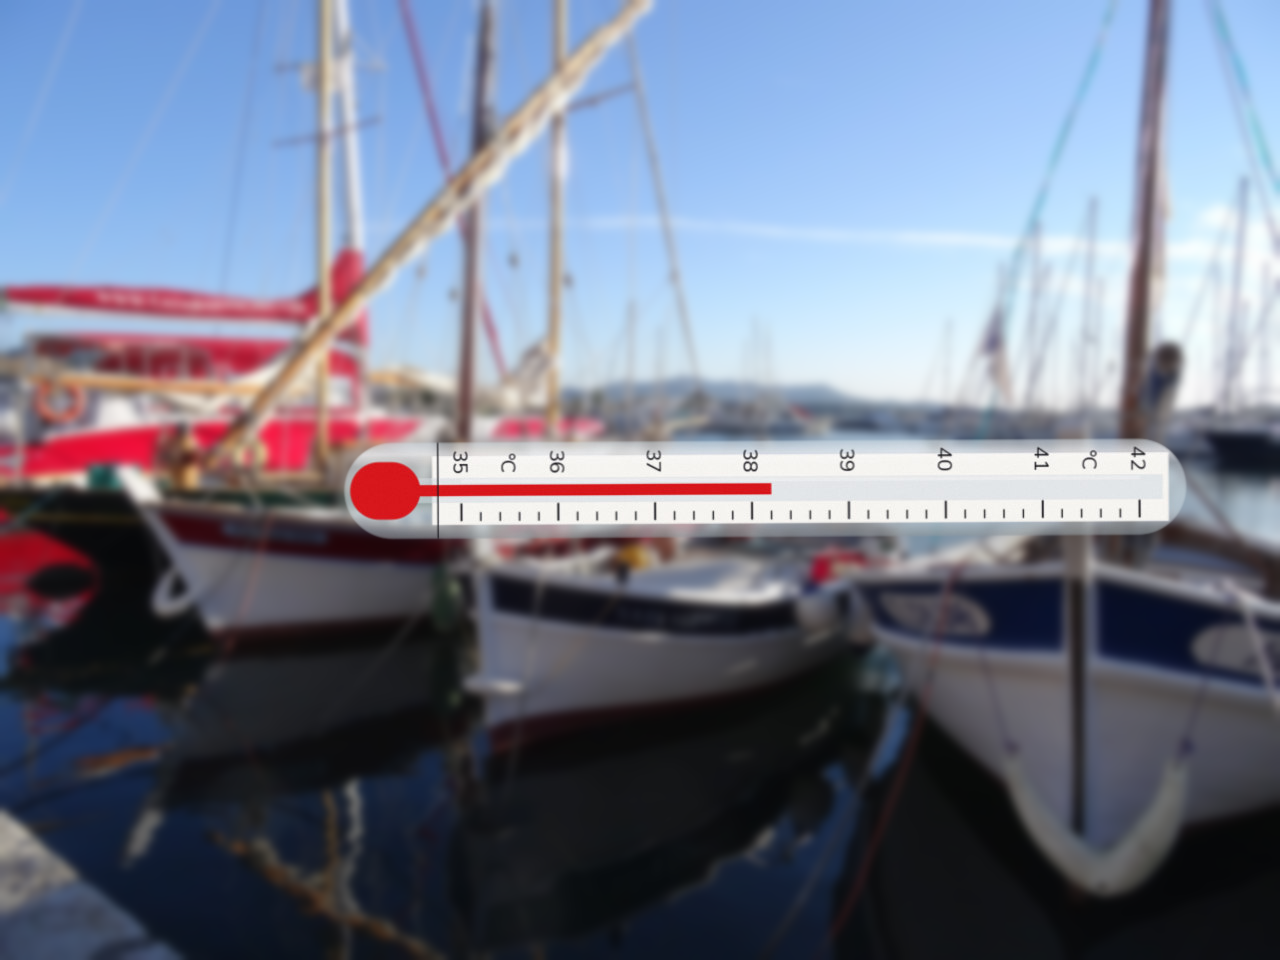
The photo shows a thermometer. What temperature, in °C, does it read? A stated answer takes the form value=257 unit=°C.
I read value=38.2 unit=°C
